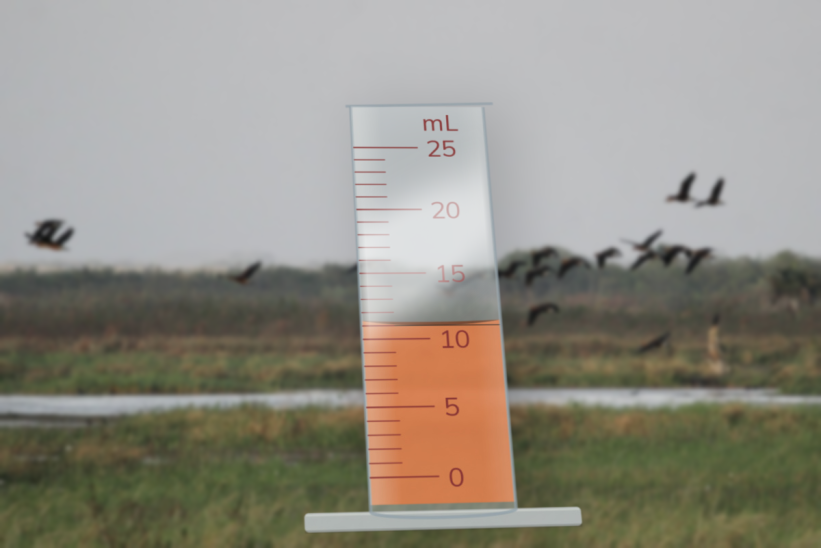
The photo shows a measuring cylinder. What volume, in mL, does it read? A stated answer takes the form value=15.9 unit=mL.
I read value=11 unit=mL
